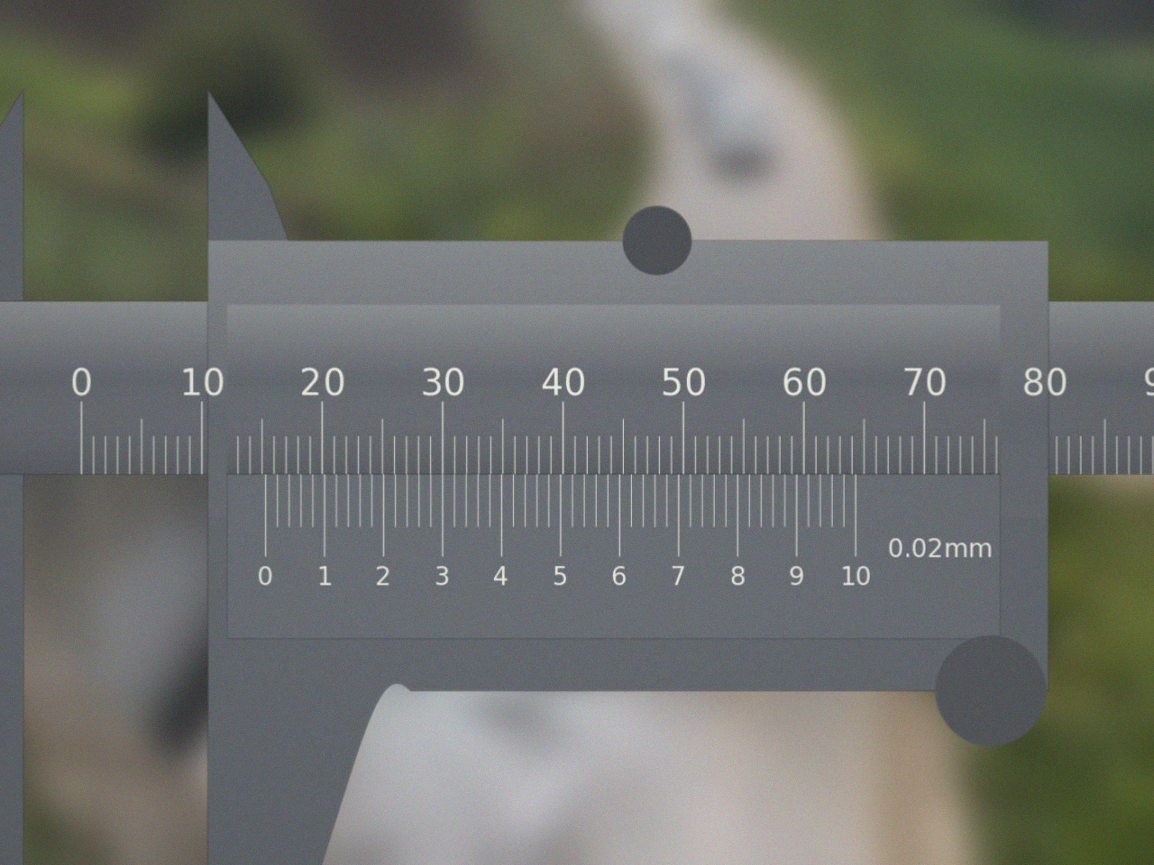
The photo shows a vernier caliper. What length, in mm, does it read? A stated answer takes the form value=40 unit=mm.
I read value=15.3 unit=mm
